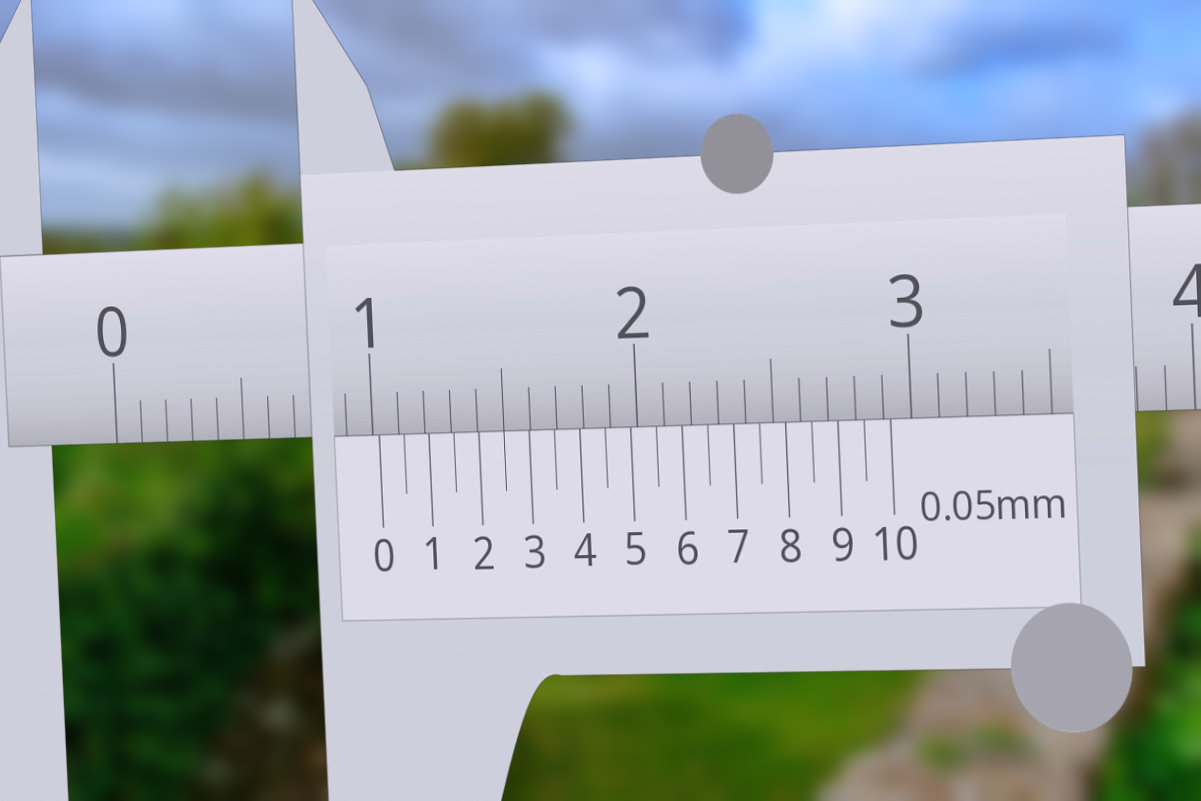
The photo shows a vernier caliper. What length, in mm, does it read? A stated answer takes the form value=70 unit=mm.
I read value=10.25 unit=mm
